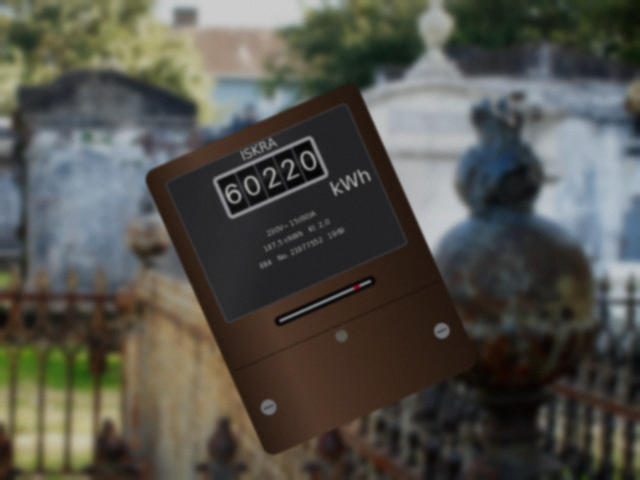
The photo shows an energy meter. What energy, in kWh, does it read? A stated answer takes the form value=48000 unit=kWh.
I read value=60220 unit=kWh
